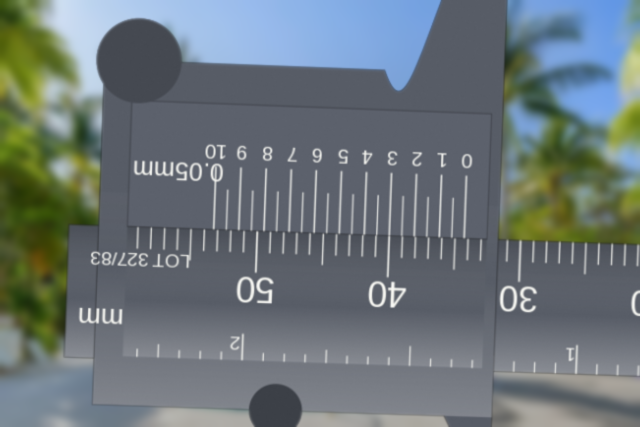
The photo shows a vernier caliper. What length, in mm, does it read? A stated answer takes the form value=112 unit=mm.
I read value=34.3 unit=mm
